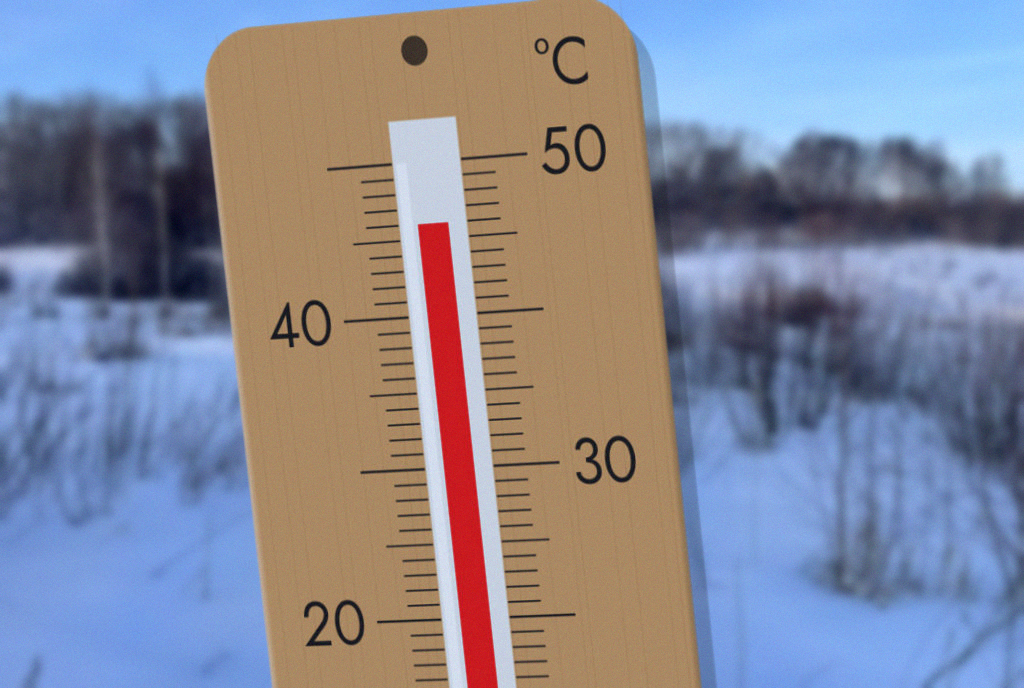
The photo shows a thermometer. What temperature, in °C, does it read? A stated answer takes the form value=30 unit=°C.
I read value=46 unit=°C
